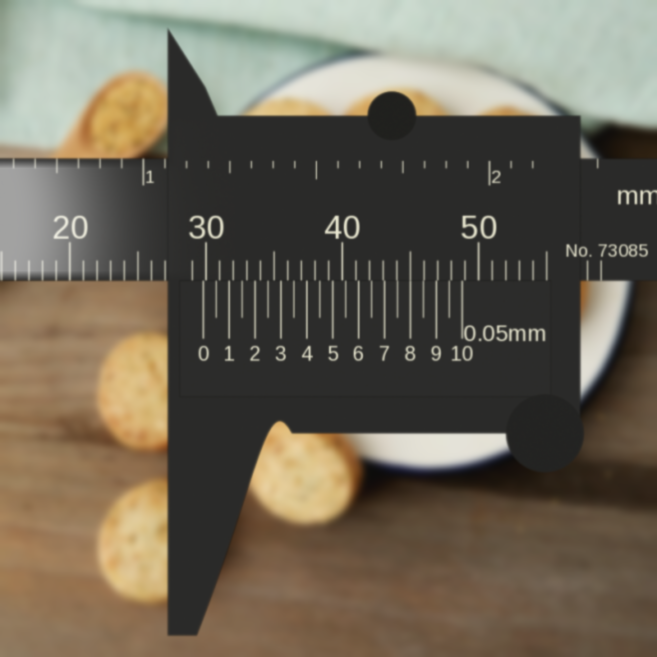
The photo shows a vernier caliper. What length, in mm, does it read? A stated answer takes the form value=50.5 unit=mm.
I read value=29.8 unit=mm
